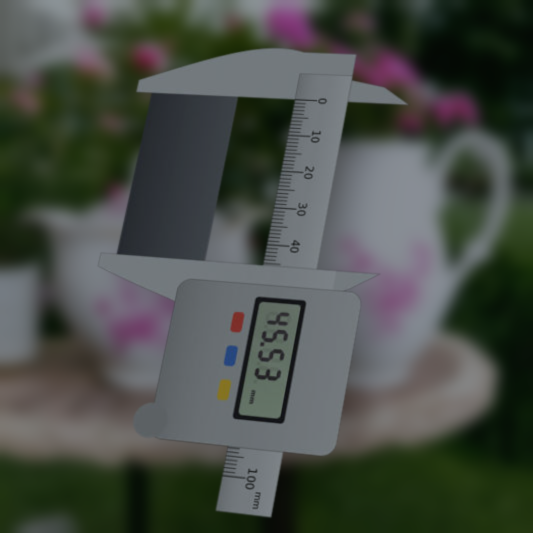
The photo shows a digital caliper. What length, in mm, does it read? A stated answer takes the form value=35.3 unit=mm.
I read value=45.53 unit=mm
